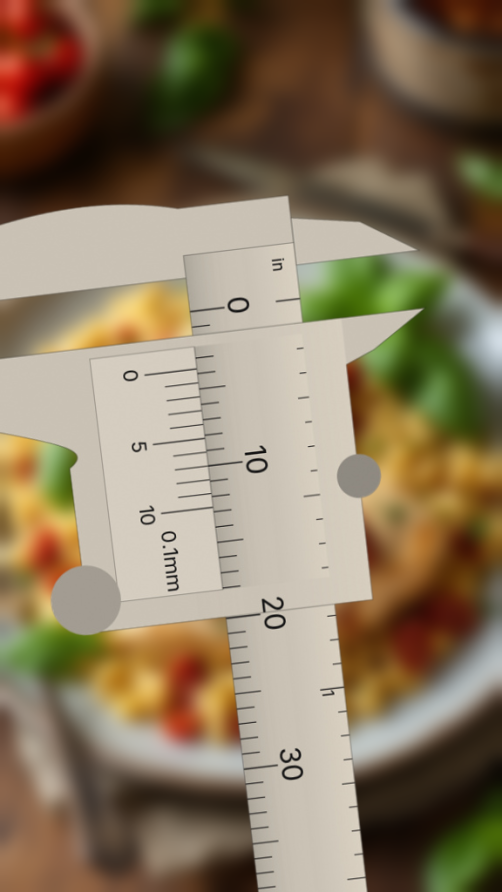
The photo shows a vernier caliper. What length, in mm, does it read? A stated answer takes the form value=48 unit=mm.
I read value=3.7 unit=mm
